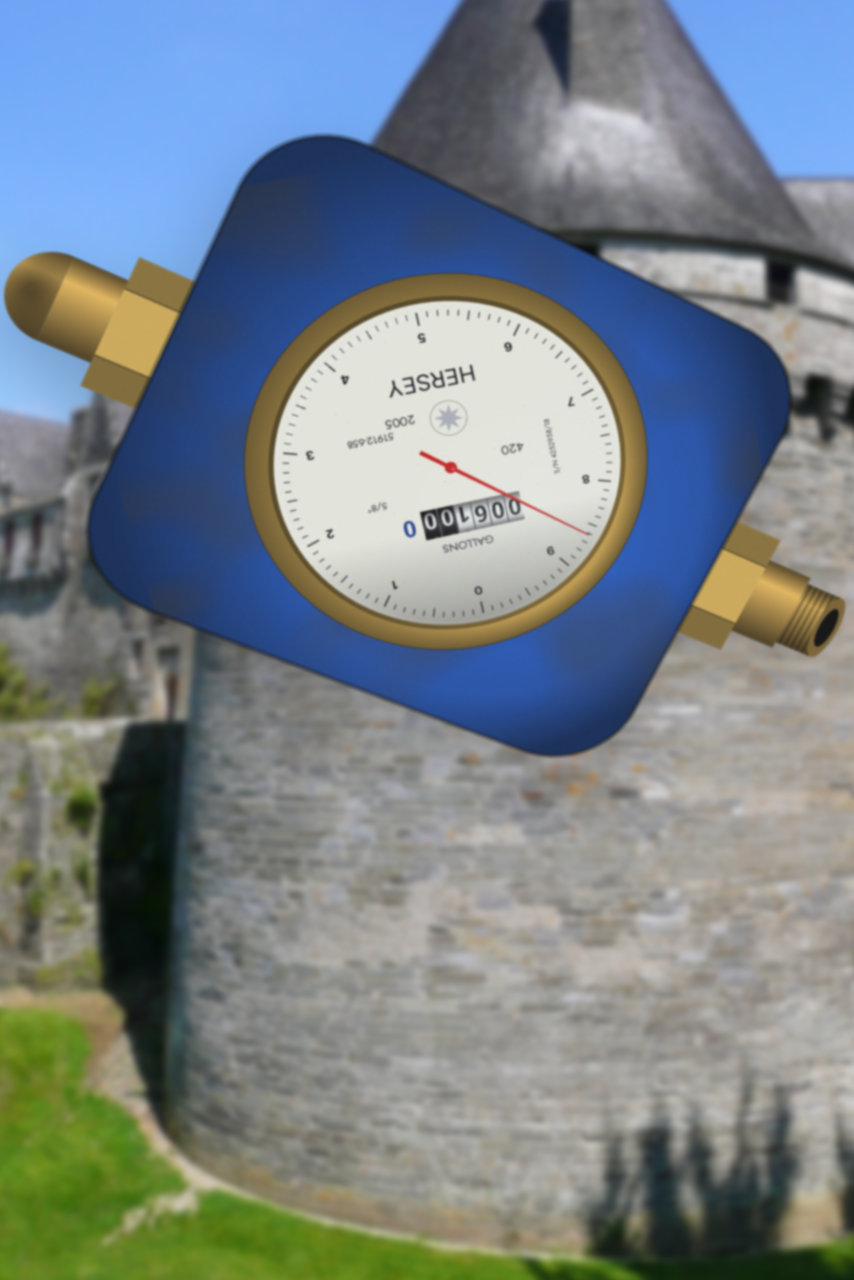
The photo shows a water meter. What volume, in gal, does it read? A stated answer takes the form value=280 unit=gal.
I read value=60998.6 unit=gal
